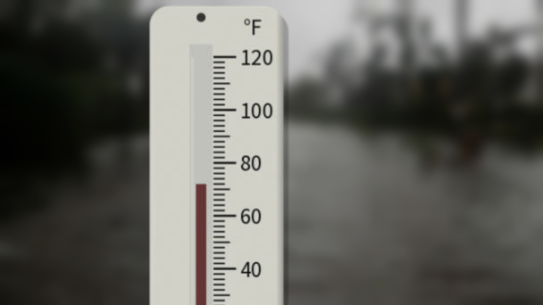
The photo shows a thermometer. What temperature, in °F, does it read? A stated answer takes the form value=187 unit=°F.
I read value=72 unit=°F
